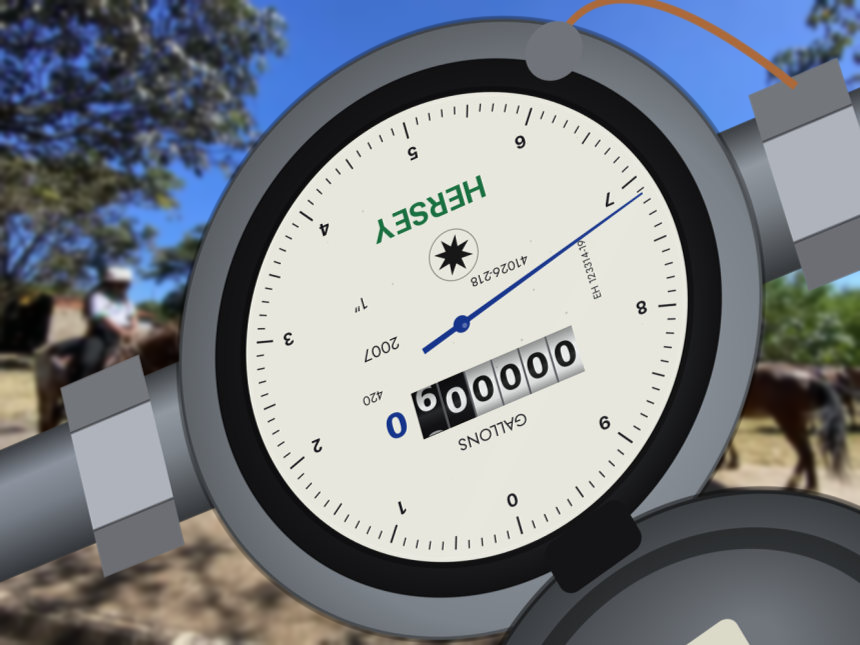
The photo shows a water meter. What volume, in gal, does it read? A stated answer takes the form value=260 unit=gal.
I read value=87.1 unit=gal
